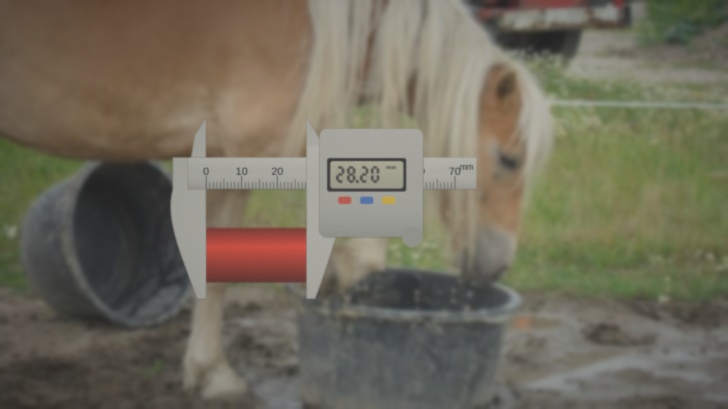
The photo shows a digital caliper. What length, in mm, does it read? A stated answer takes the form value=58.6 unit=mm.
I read value=28.20 unit=mm
